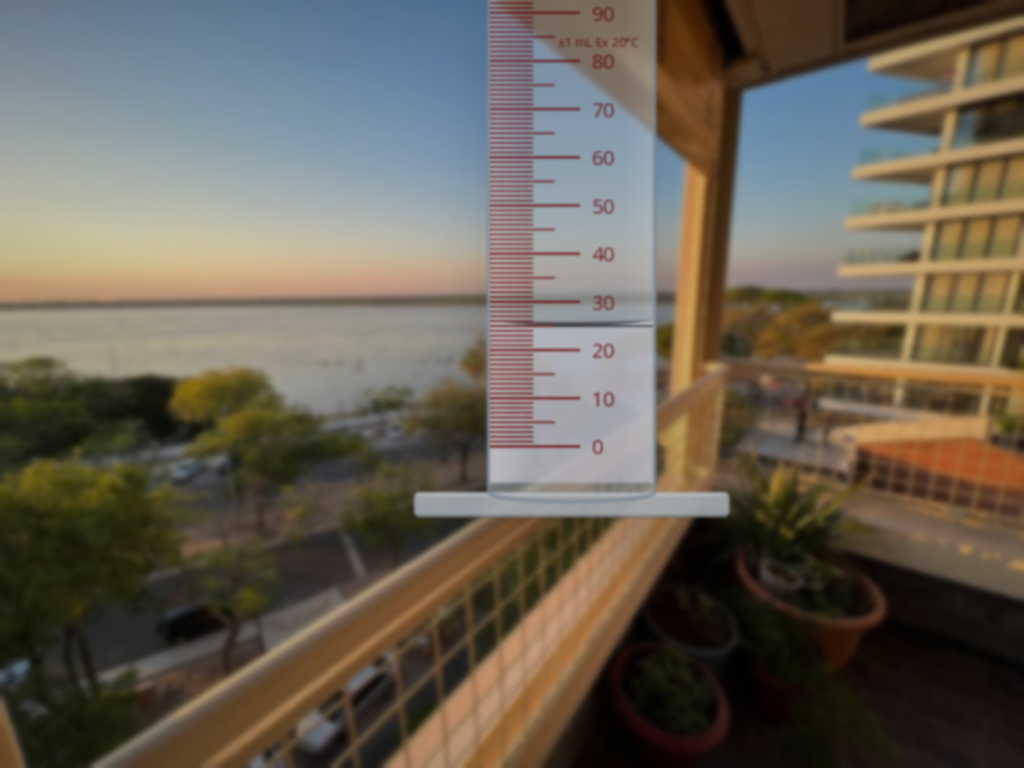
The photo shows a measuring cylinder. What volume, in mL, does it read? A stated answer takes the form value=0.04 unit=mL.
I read value=25 unit=mL
